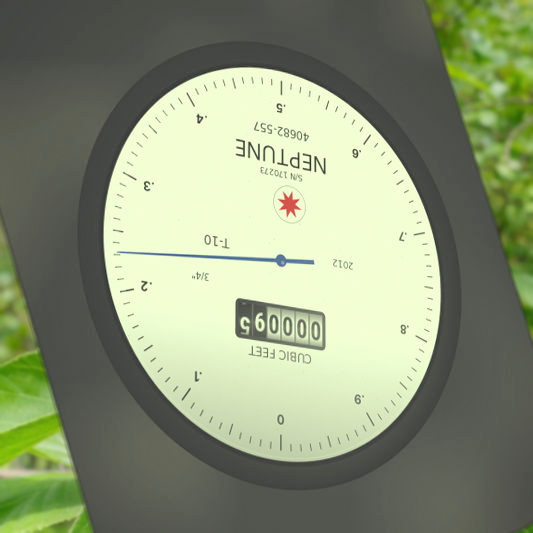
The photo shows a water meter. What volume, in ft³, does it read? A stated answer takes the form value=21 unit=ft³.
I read value=95.23 unit=ft³
